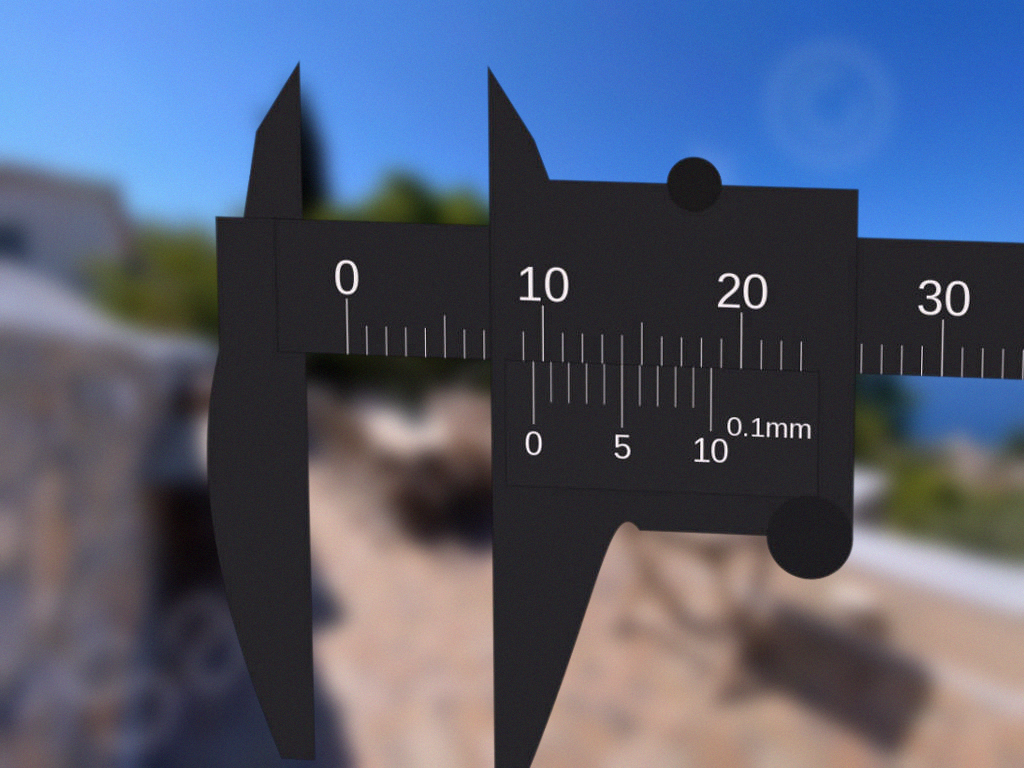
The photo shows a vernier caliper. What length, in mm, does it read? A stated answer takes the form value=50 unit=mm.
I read value=9.5 unit=mm
